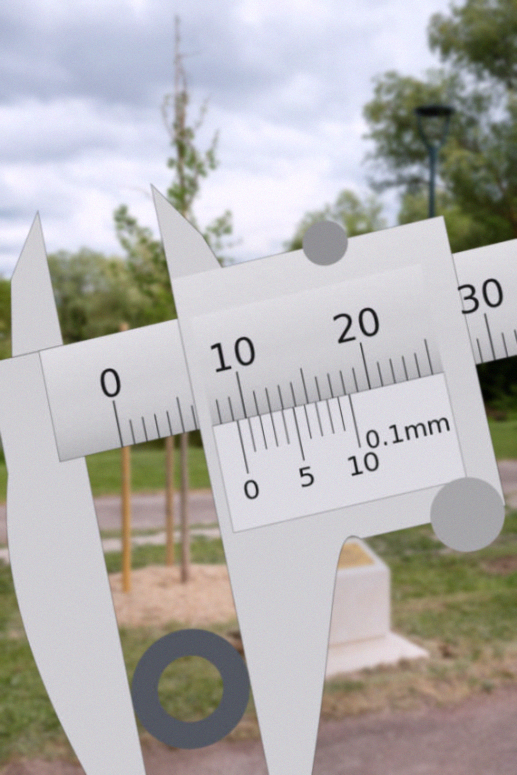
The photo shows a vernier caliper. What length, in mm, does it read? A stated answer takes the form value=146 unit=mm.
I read value=9.3 unit=mm
